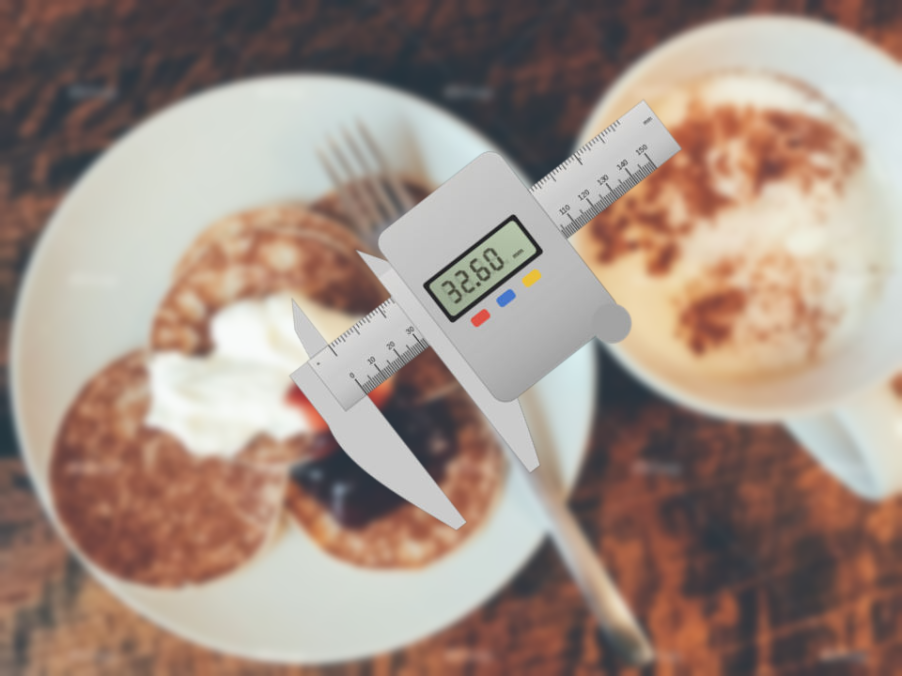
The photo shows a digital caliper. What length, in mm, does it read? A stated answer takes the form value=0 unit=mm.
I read value=32.60 unit=mm
